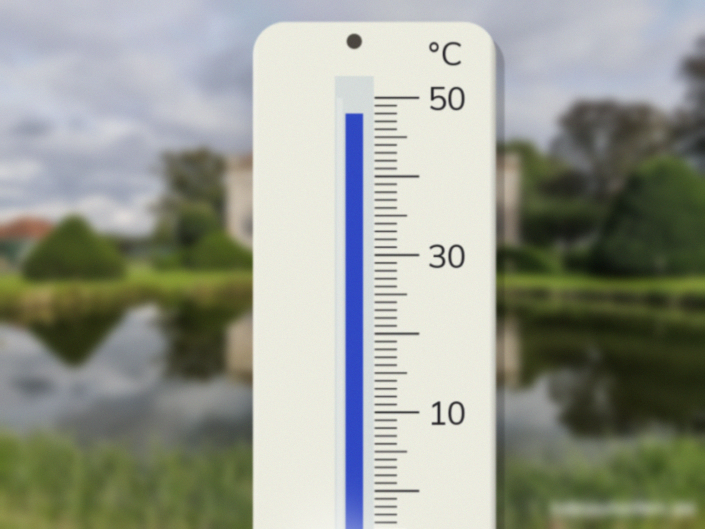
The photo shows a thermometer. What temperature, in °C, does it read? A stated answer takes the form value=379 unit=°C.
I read value=48 unit=°C
